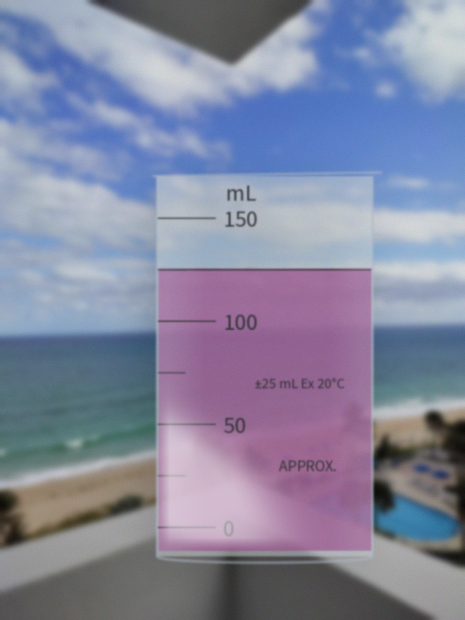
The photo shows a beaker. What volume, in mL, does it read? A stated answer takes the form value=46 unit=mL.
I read value=125 unit=mL
